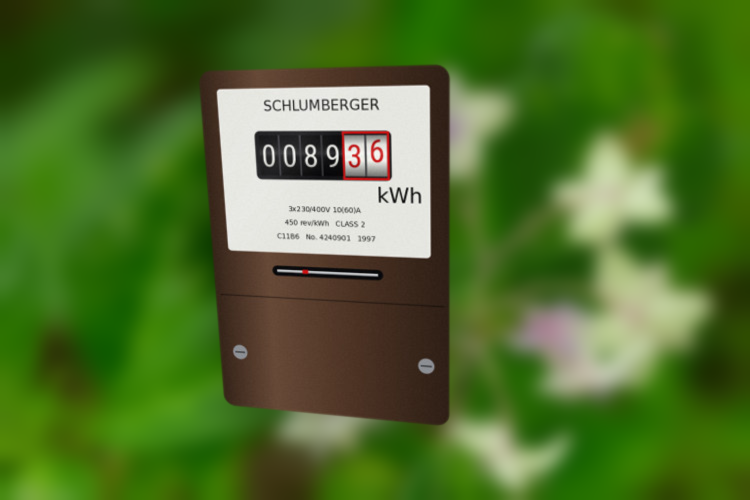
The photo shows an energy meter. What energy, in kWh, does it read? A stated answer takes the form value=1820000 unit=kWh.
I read value=89.36 unit=kWh
